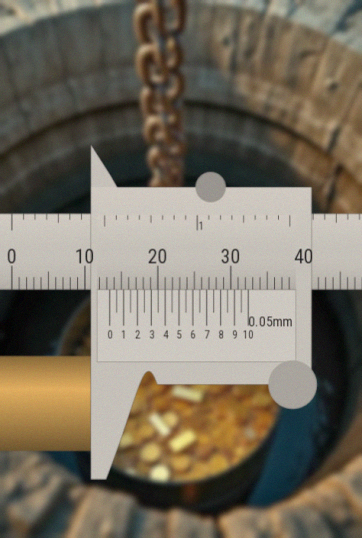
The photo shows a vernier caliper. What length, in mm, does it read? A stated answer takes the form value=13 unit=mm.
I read value=13.4 unit=mm
